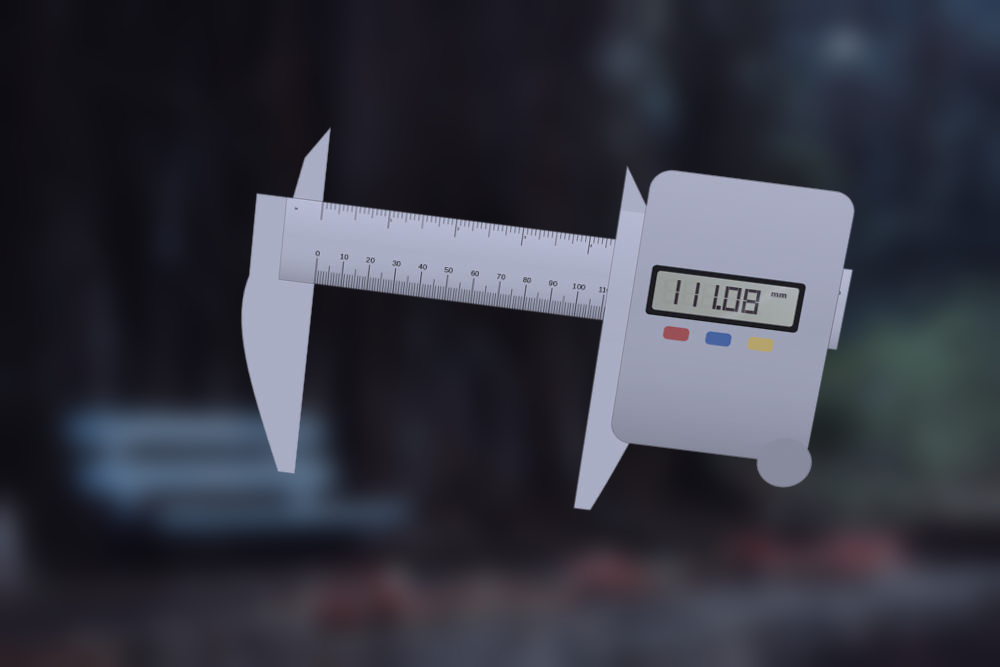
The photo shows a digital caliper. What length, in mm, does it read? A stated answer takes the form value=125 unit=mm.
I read value=111.08 unit=mm
